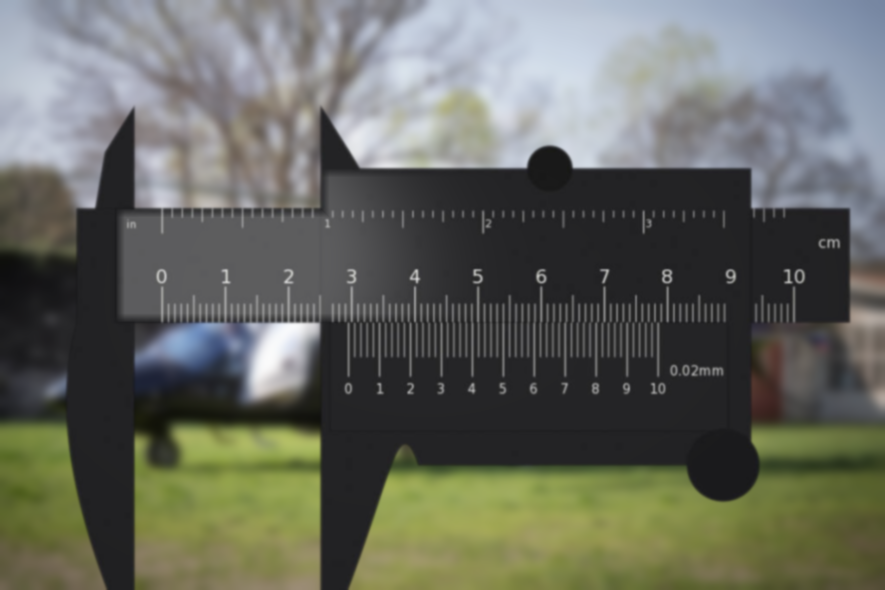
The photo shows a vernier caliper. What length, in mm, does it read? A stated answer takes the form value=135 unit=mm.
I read value=29.5 unit=mm
